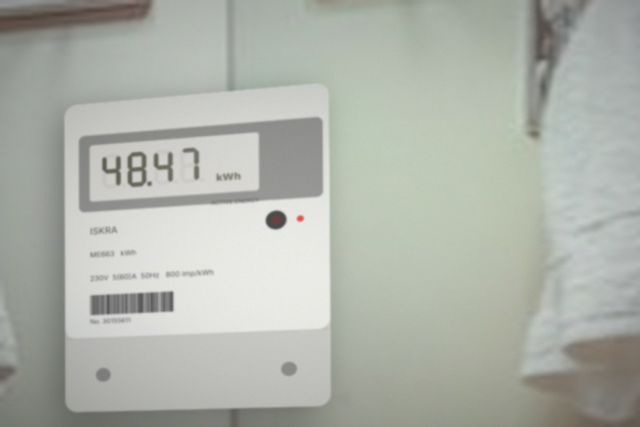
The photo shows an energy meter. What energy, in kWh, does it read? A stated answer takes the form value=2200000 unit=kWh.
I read value=48.47 unit=kWh
